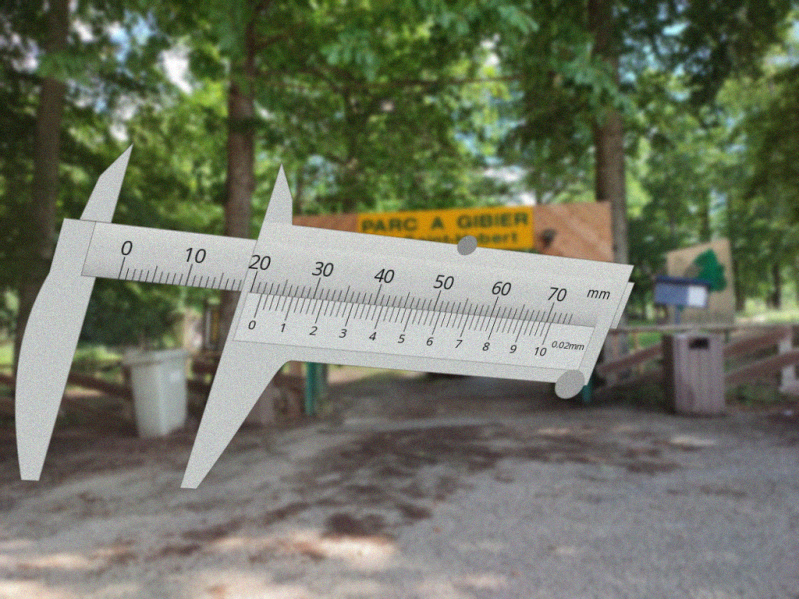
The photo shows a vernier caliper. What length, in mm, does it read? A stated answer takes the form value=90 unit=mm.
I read value=21.8 unit=mm
